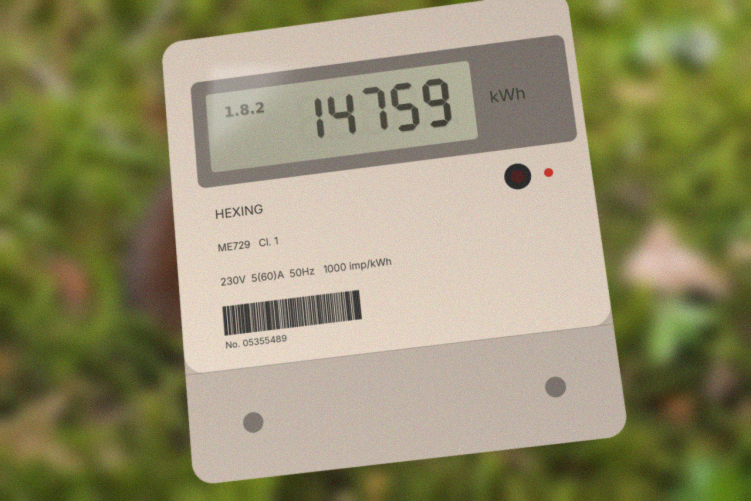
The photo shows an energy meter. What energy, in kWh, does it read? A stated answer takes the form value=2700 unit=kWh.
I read value=14759 unit=kWh
